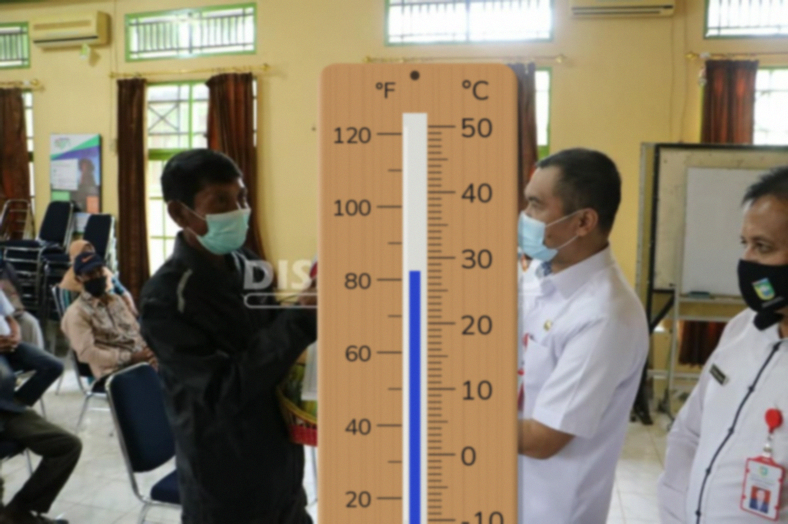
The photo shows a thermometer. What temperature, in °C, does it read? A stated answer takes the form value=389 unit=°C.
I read value=28 unit=°C
